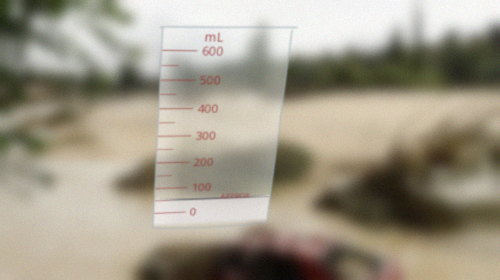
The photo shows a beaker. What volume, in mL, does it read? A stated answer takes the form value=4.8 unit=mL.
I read value=50 unit=mL
